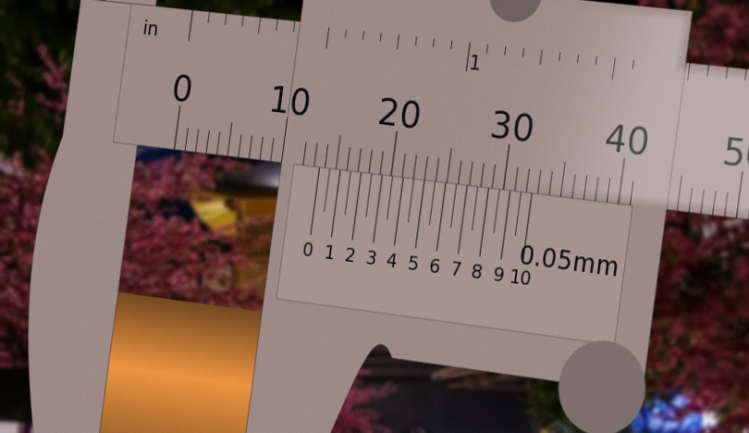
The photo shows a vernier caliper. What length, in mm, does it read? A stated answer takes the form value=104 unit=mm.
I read value=13.5 unit=mm
